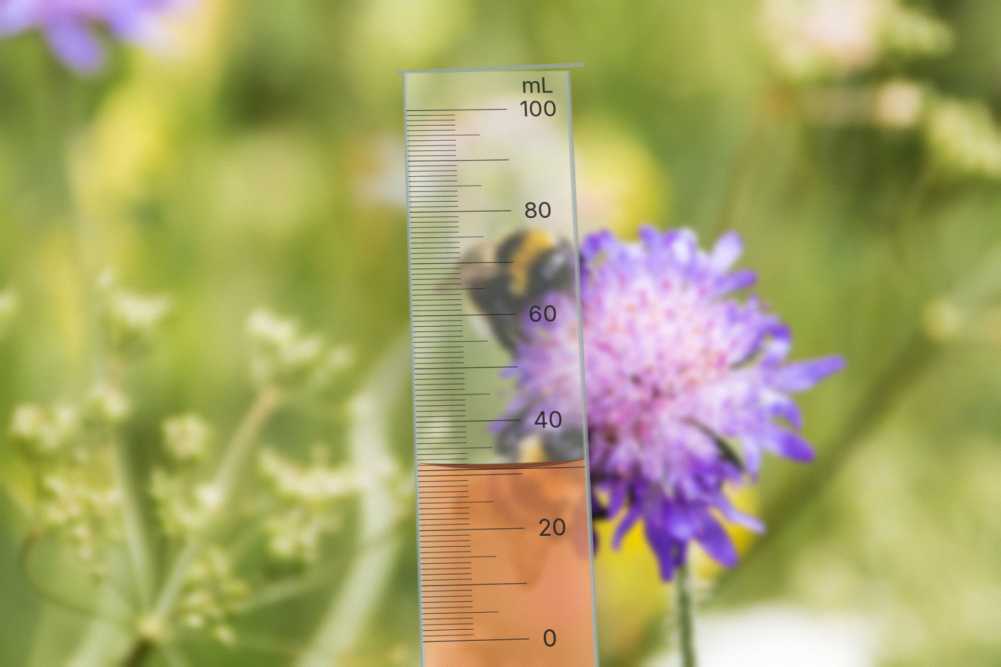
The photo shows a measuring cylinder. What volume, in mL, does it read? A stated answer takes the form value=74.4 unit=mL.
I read value=31 unit=mL
